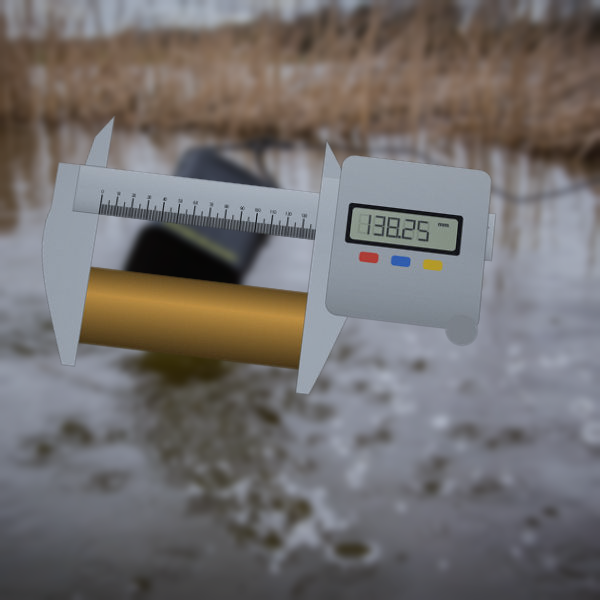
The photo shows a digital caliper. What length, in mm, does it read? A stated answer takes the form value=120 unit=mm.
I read value=138.25 unit=mm
